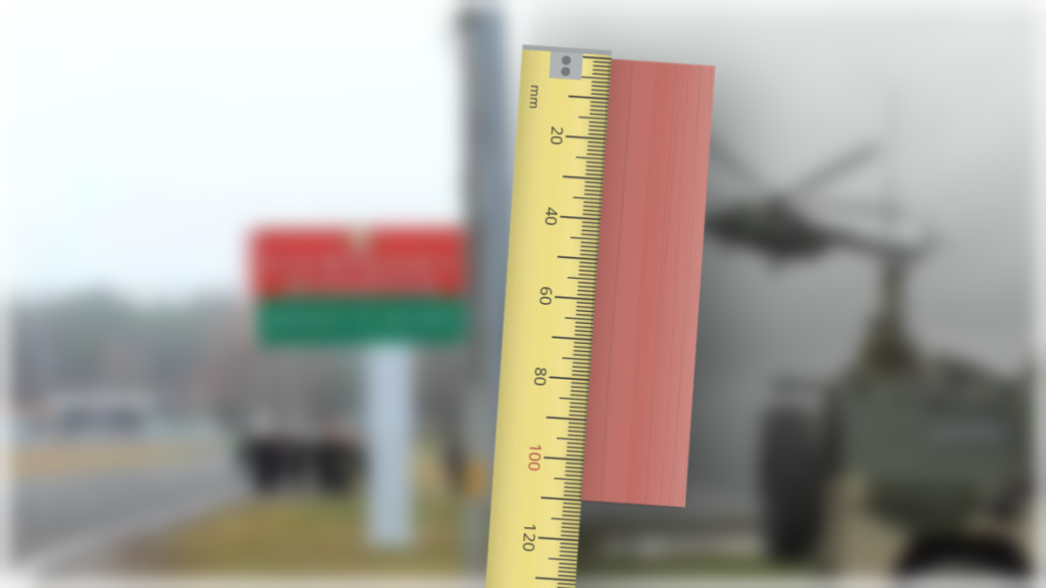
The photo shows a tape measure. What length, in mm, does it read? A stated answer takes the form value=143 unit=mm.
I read value=110 unit=mm
